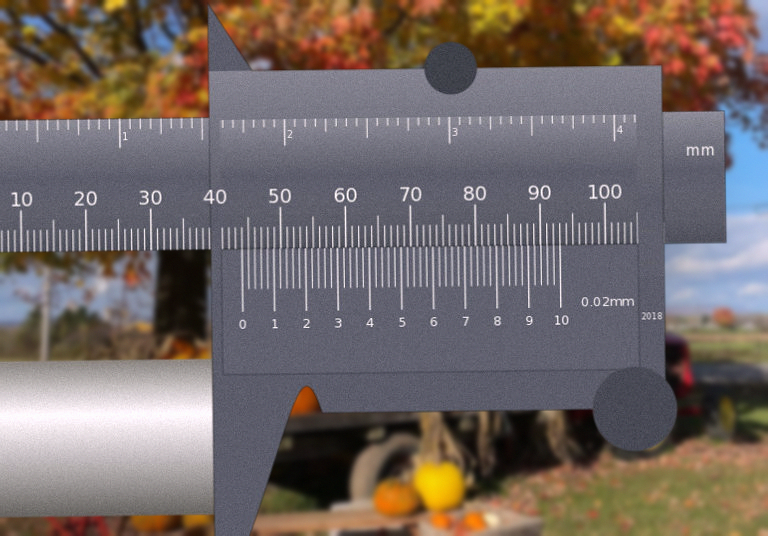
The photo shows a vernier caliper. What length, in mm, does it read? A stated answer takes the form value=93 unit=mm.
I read value=44.0 unit=mm
